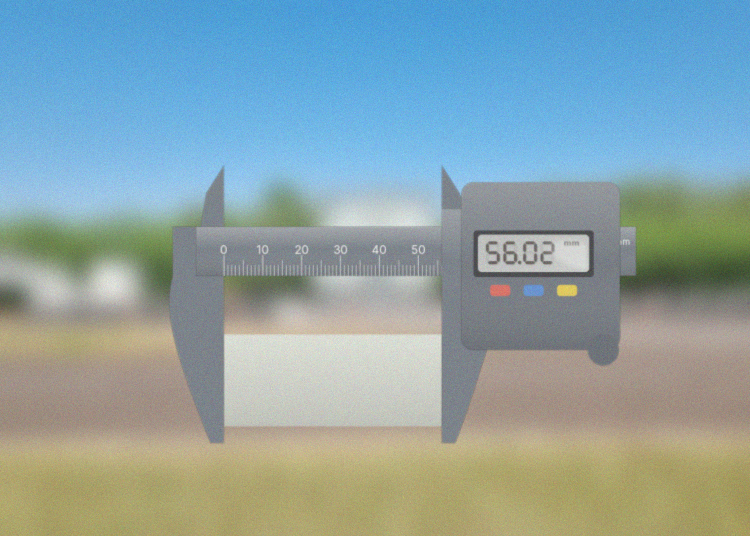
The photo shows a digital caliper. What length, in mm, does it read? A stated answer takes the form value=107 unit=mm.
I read value=56.02 unit=mm
